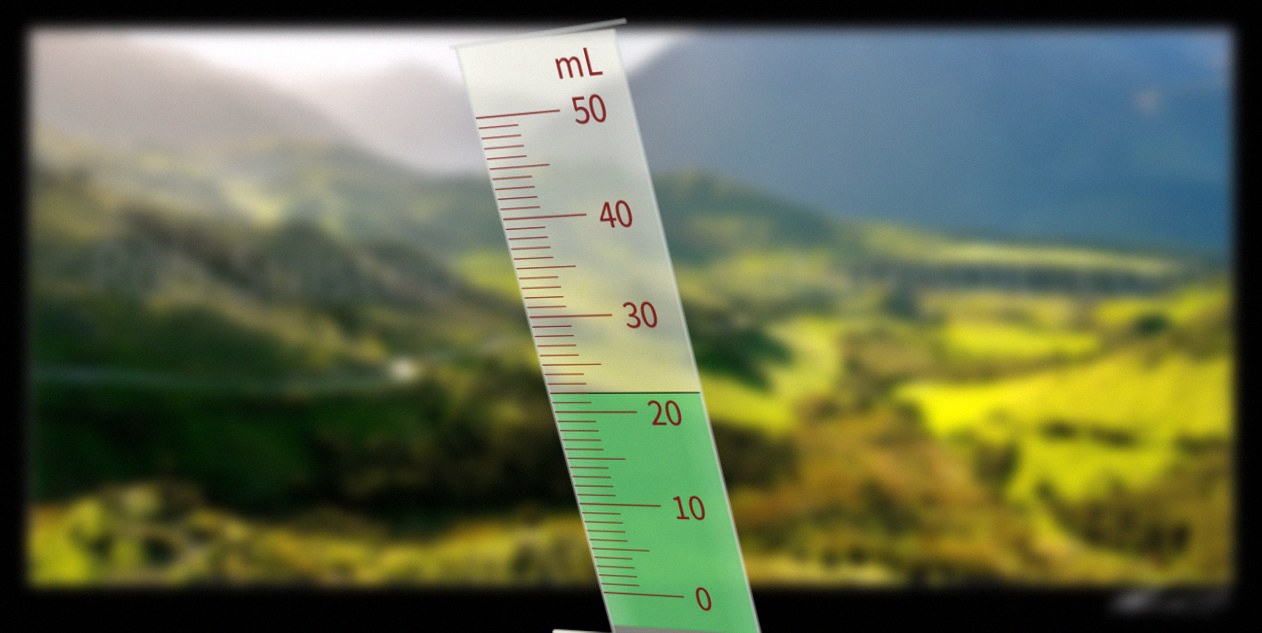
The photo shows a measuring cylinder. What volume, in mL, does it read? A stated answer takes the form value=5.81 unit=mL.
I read value=22 unit=mL
